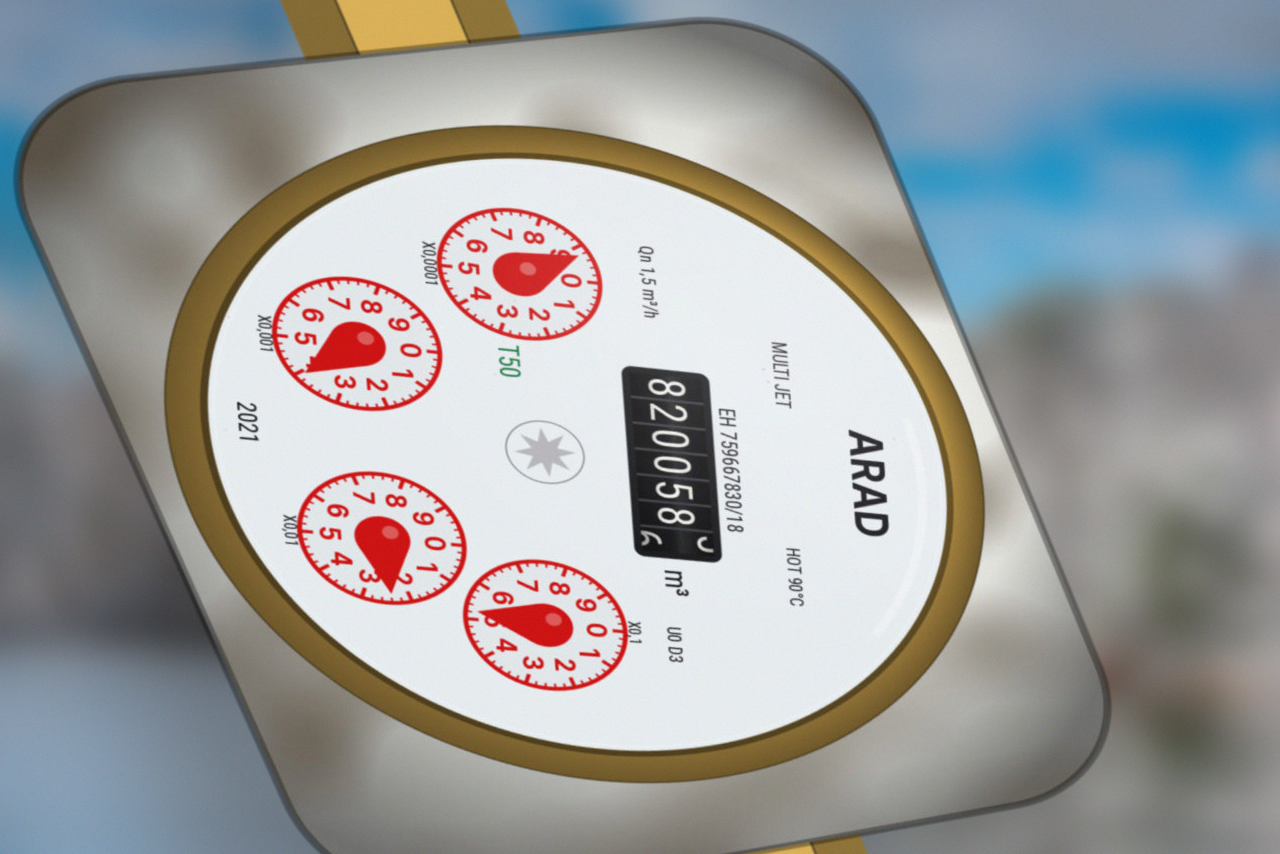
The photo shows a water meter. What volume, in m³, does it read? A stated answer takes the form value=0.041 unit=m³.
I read value=8200585.5239 unit=m³
